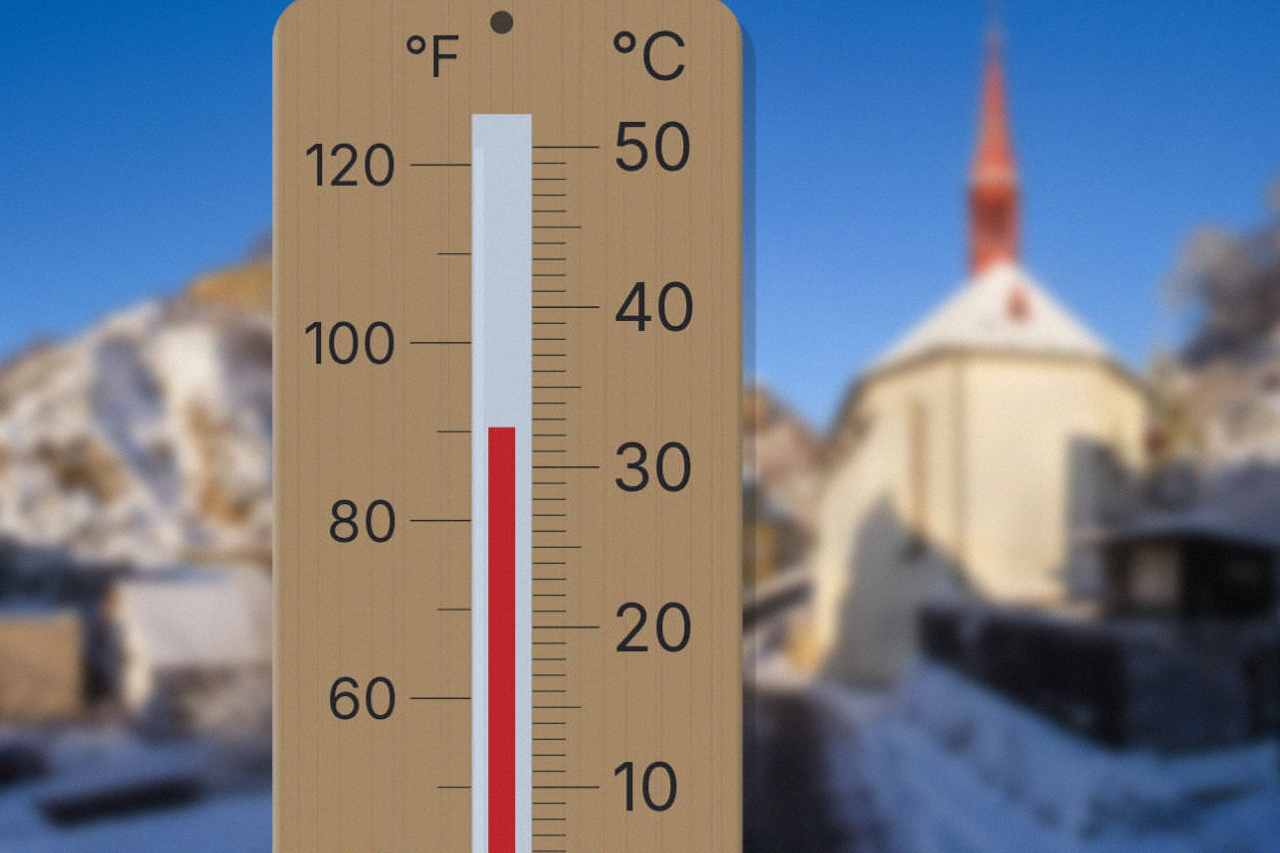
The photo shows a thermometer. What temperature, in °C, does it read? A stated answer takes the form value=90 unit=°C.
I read value=32.5 unit=°C
